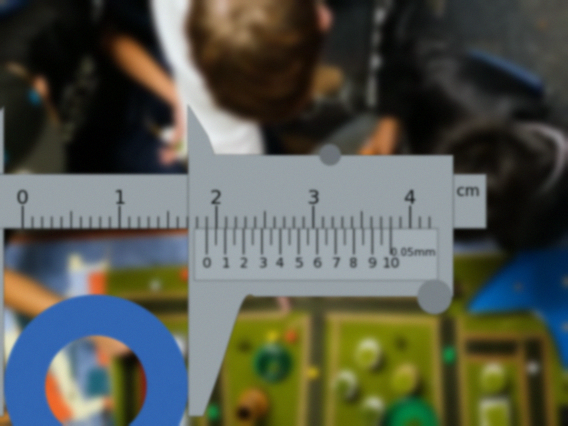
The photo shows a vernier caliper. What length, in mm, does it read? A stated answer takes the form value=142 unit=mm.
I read value=19.0 unit=mm
